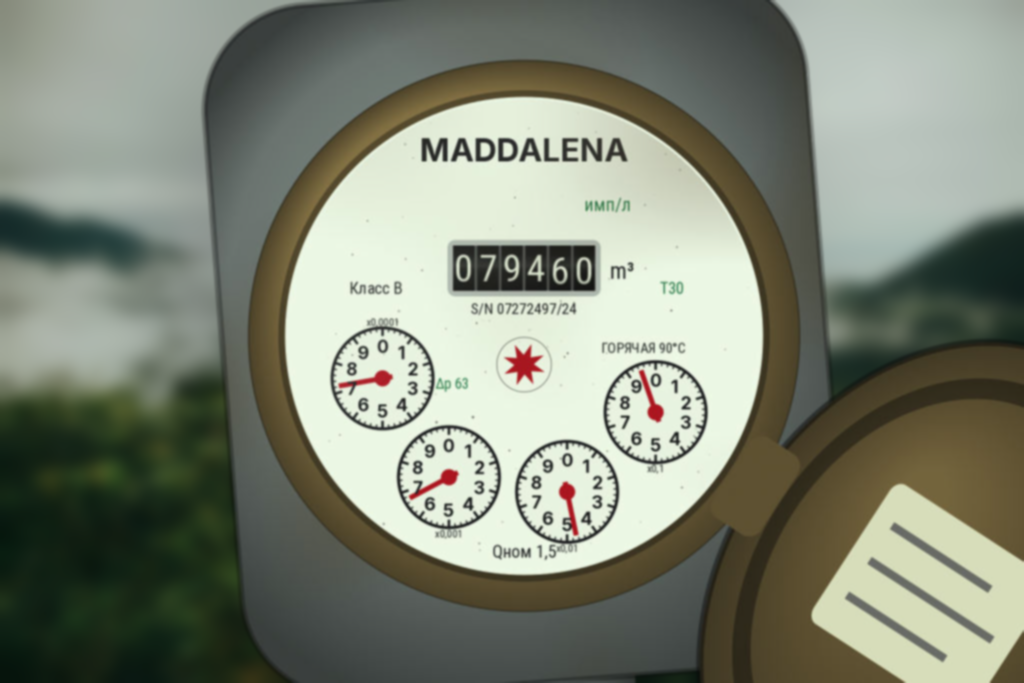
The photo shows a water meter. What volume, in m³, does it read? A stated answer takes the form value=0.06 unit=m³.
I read value=79459.9467 unit=m³
